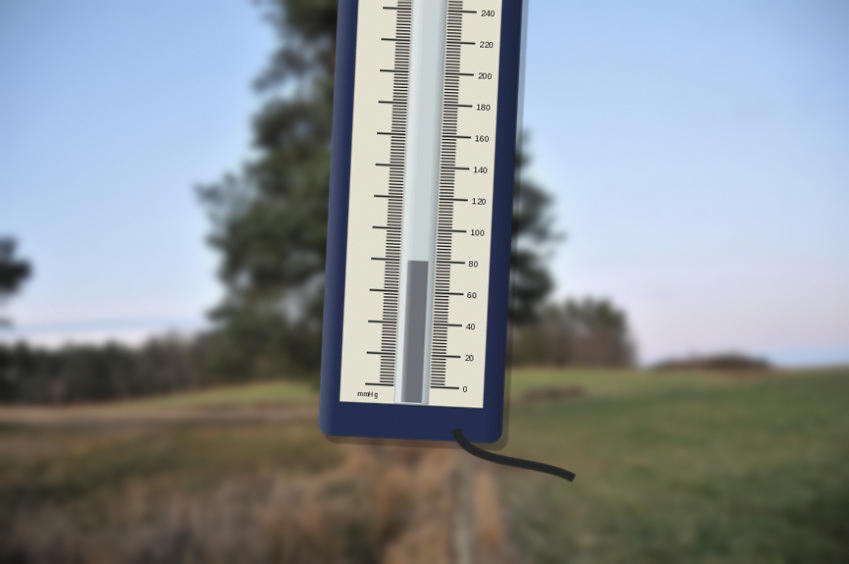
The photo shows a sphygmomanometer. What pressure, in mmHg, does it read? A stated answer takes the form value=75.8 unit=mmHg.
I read value=80 unit=mmHg
